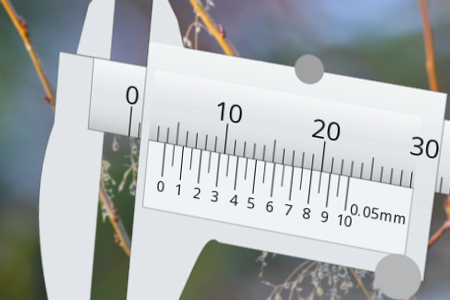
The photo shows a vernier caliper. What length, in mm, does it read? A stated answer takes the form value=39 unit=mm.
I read value=3.8 unit=mm
